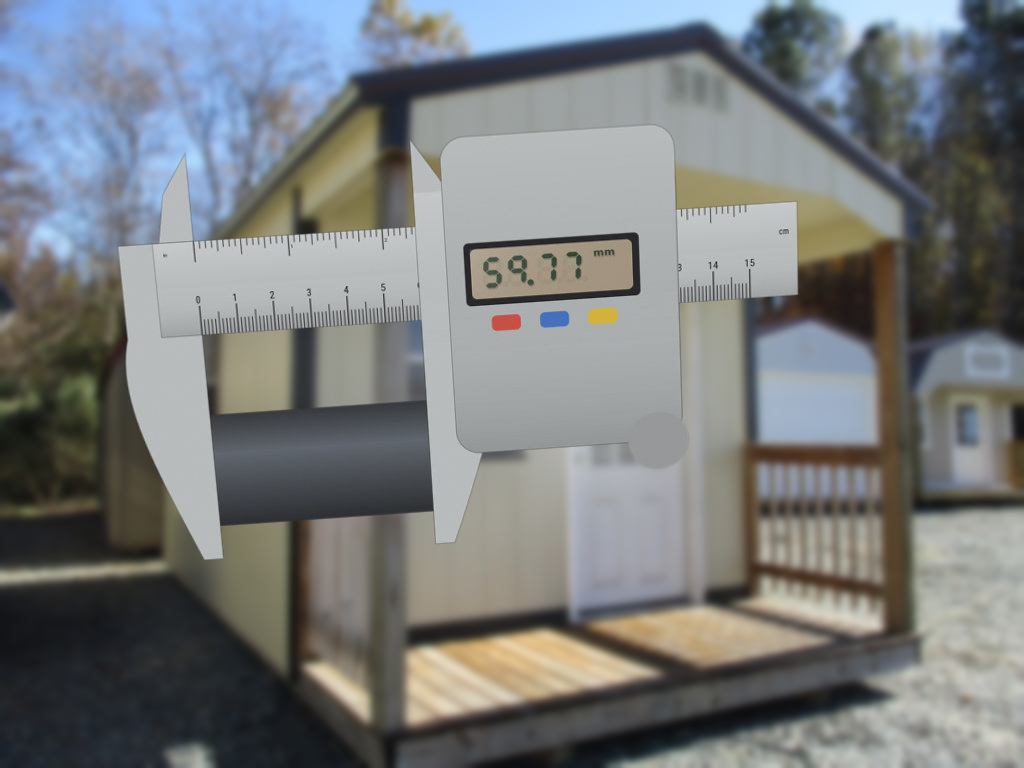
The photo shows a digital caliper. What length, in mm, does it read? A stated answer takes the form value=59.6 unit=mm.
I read value=59.77 unit=mm
